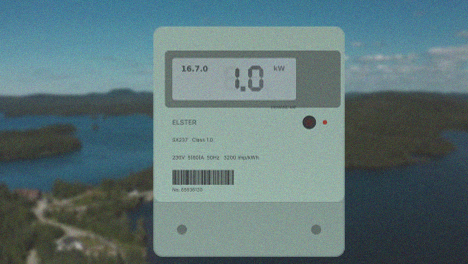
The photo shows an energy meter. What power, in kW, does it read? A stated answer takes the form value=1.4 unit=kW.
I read value=1.0 unit=kW
